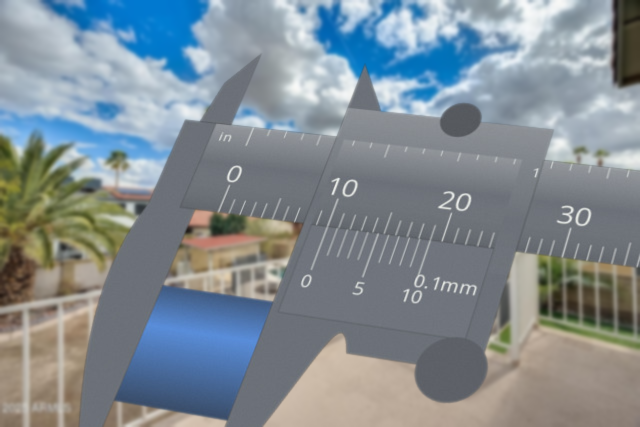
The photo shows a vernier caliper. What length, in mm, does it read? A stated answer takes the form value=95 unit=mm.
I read value=10.0 unit=mm
